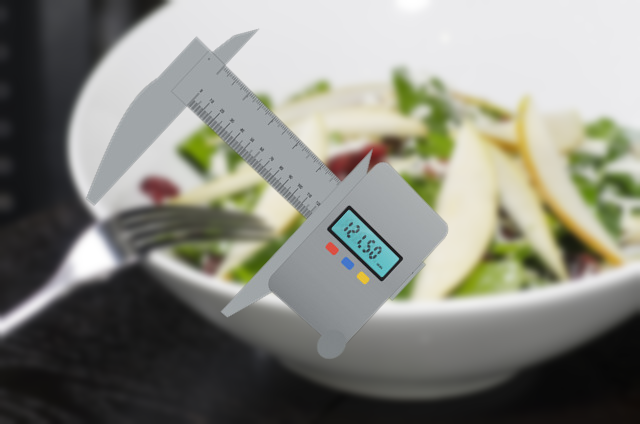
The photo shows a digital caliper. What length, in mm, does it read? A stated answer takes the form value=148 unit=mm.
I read value=121.50 unit=mm
